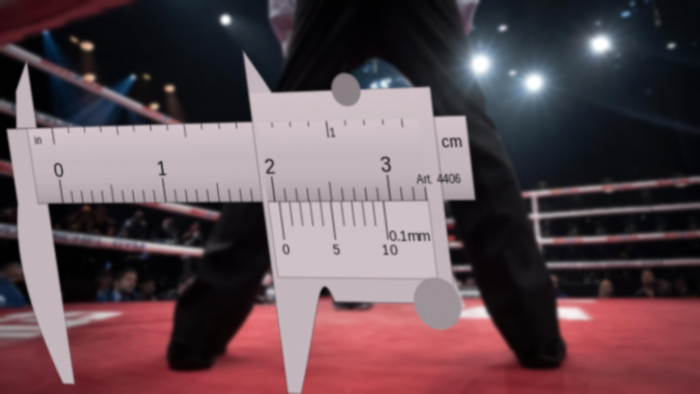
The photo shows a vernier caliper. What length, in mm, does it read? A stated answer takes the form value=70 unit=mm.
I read value=20.4 unit=mm
